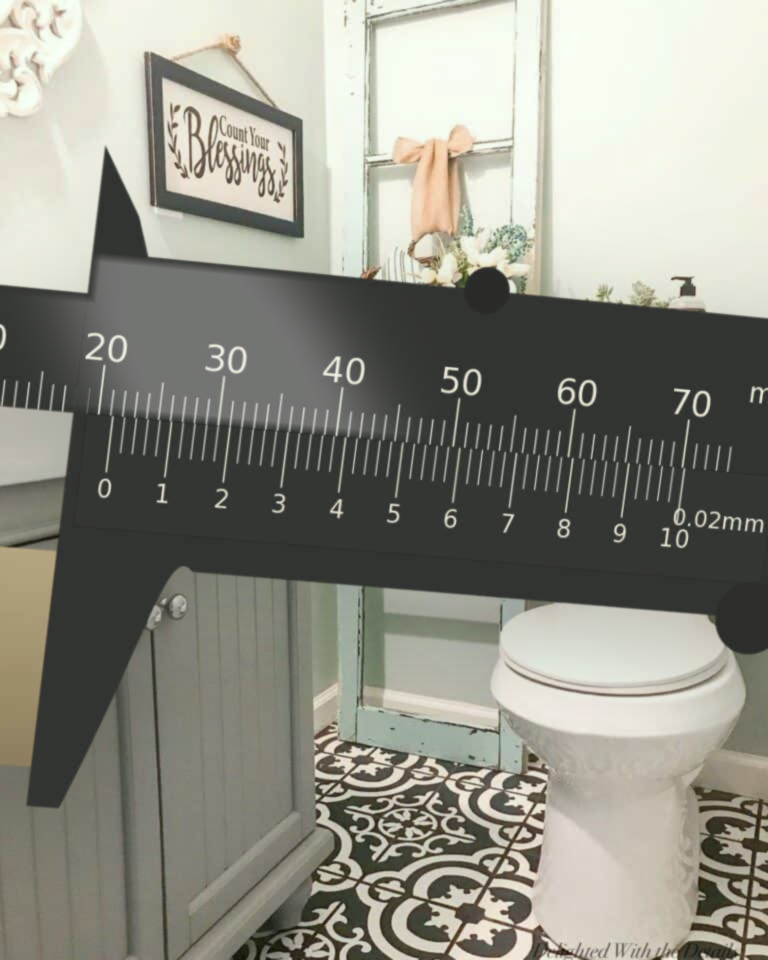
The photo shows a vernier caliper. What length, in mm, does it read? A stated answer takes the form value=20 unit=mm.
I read value=21.2 unit=mm
